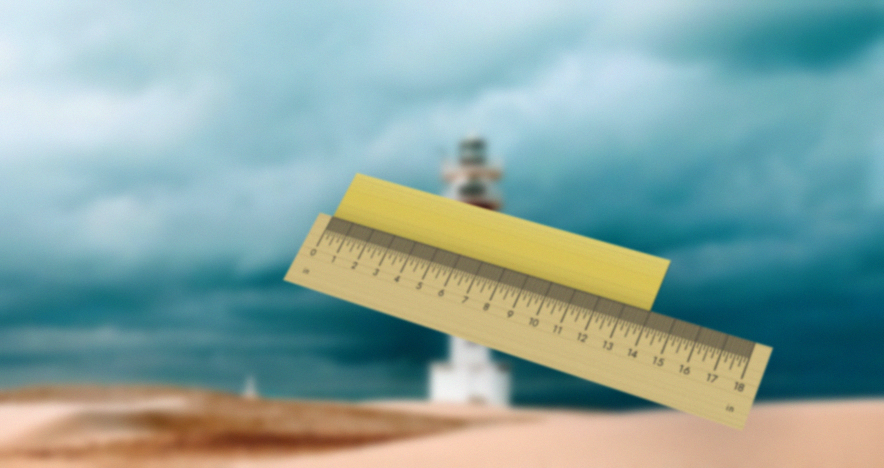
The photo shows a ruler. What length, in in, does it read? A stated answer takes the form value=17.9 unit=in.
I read value=14 unit=in
